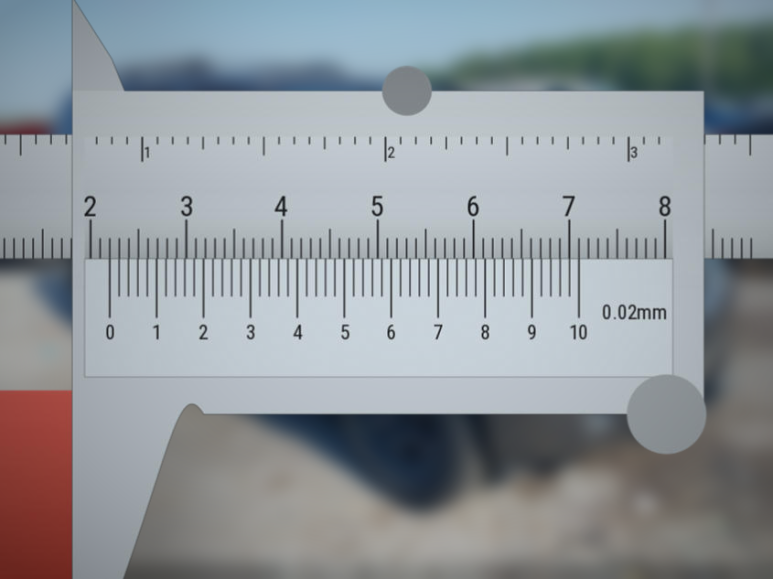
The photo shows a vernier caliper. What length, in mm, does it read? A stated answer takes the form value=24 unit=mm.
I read value=22.0 unit=mm
